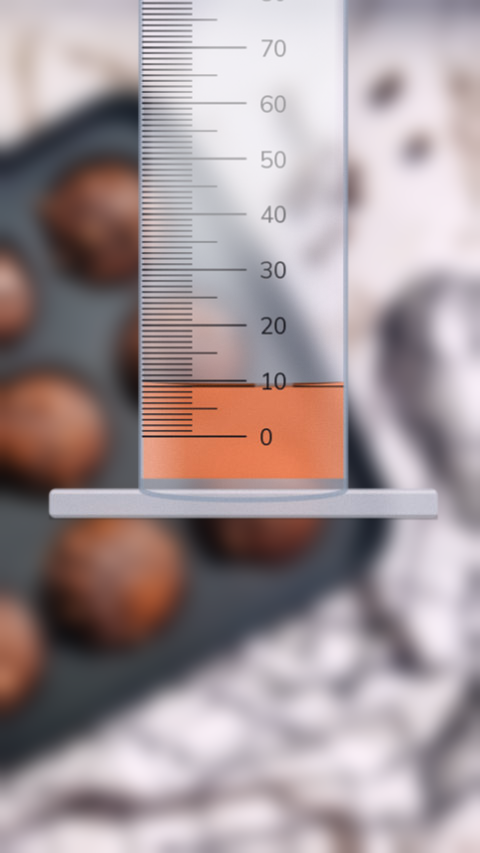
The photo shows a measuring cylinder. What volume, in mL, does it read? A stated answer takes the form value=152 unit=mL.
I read value=9 unit=mL
